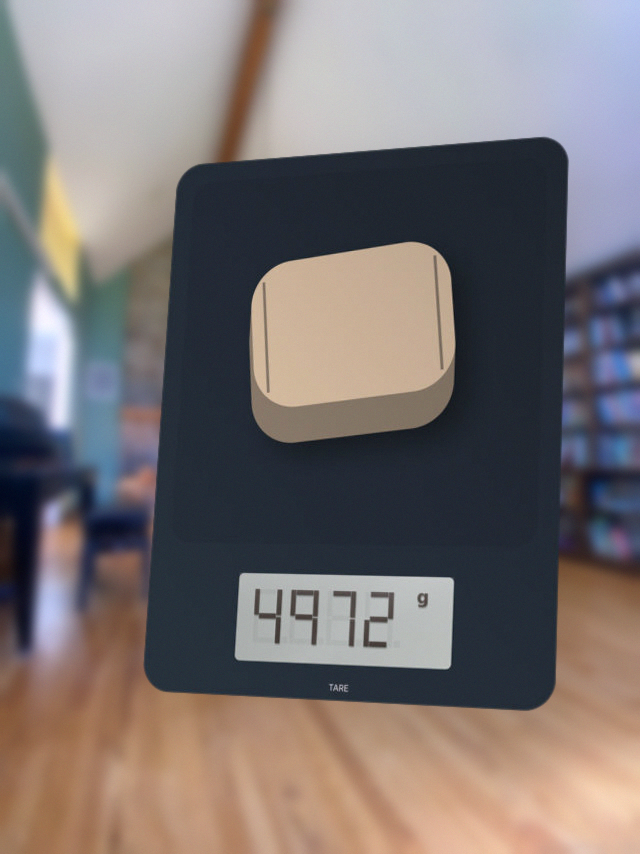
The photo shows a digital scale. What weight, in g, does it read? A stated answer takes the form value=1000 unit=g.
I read value=4972 unit=g
